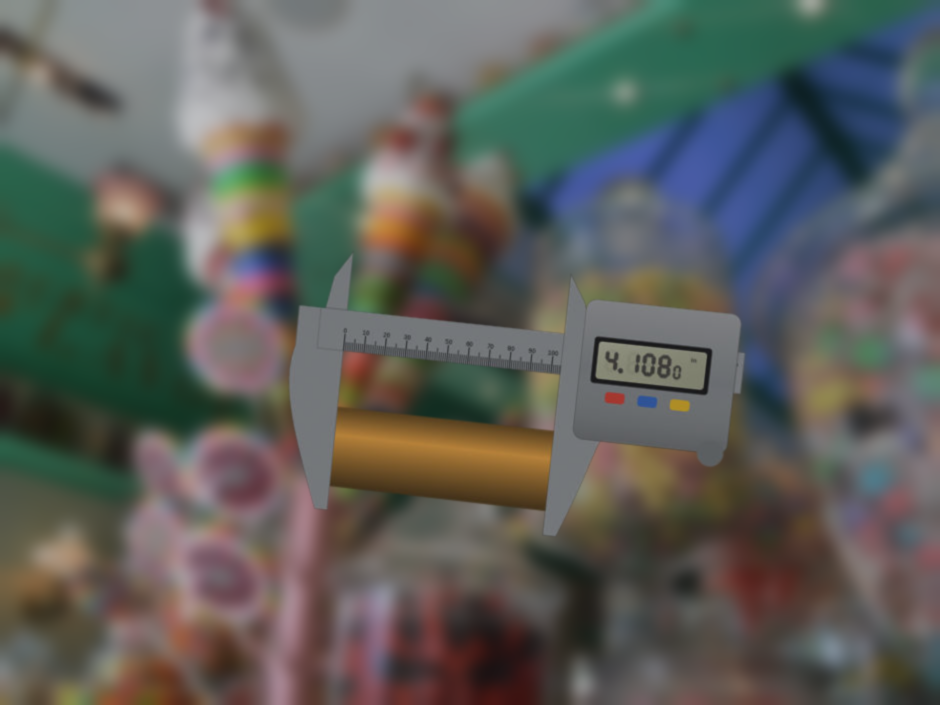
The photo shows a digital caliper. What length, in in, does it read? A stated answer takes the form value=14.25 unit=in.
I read value=4.1080 unit=in
